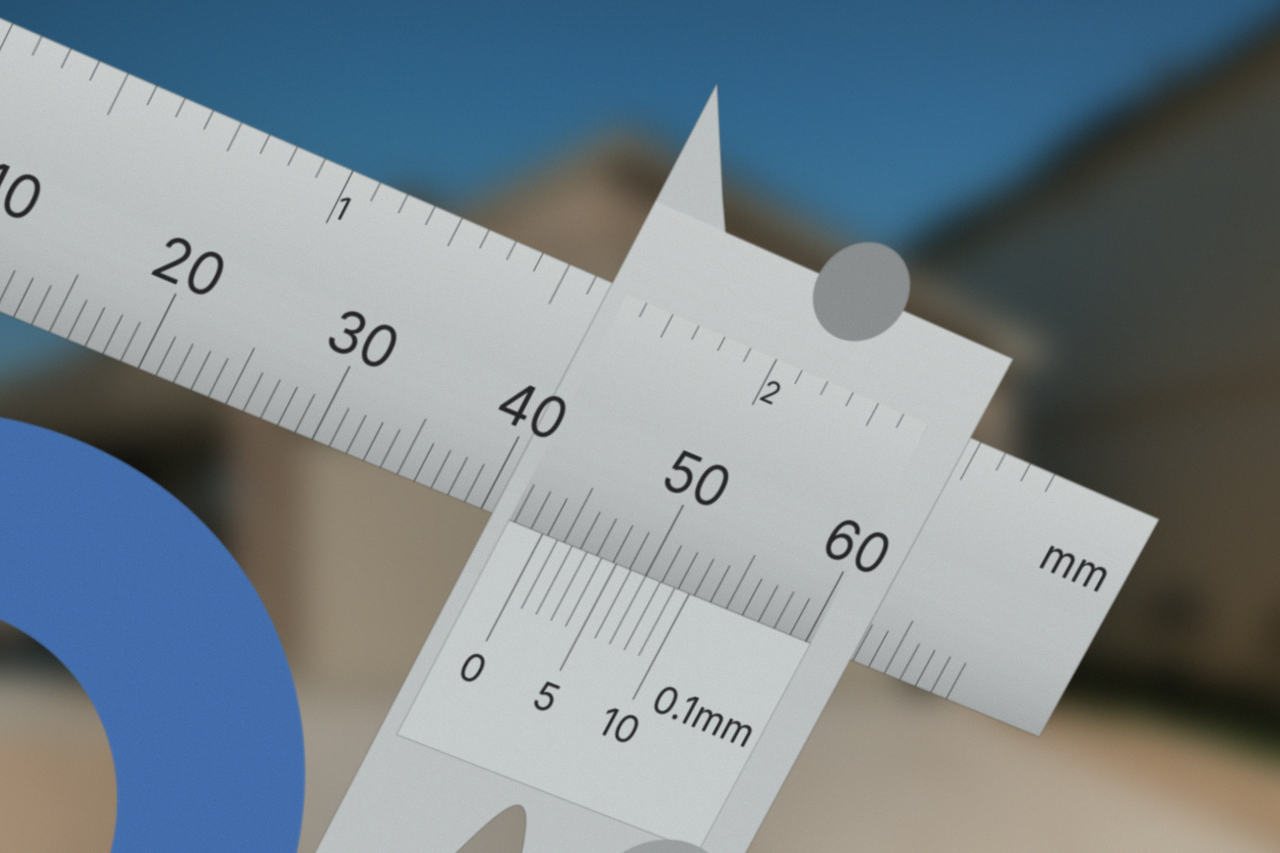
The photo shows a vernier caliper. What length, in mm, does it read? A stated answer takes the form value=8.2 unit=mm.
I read value=43.7 unit=mm
